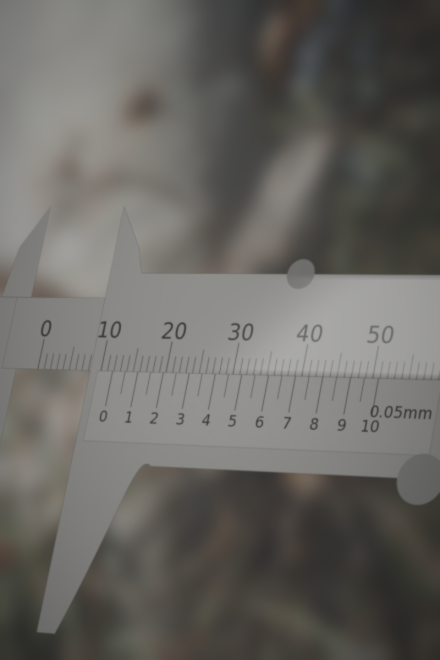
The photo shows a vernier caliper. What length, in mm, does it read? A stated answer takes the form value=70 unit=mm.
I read value=11.8 unit=mm
